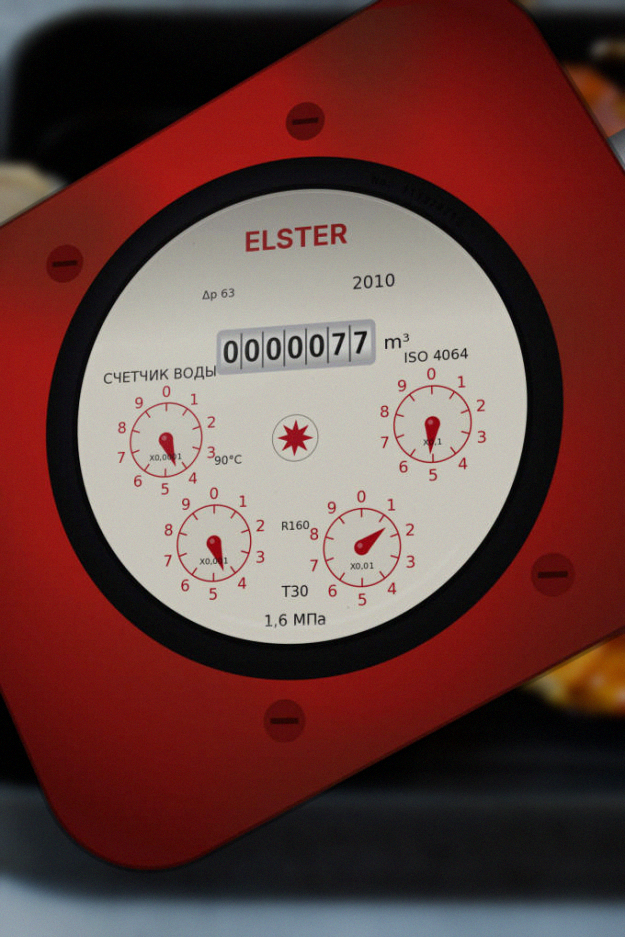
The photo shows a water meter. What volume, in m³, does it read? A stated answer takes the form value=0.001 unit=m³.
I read value=77.5144 unit=m³
